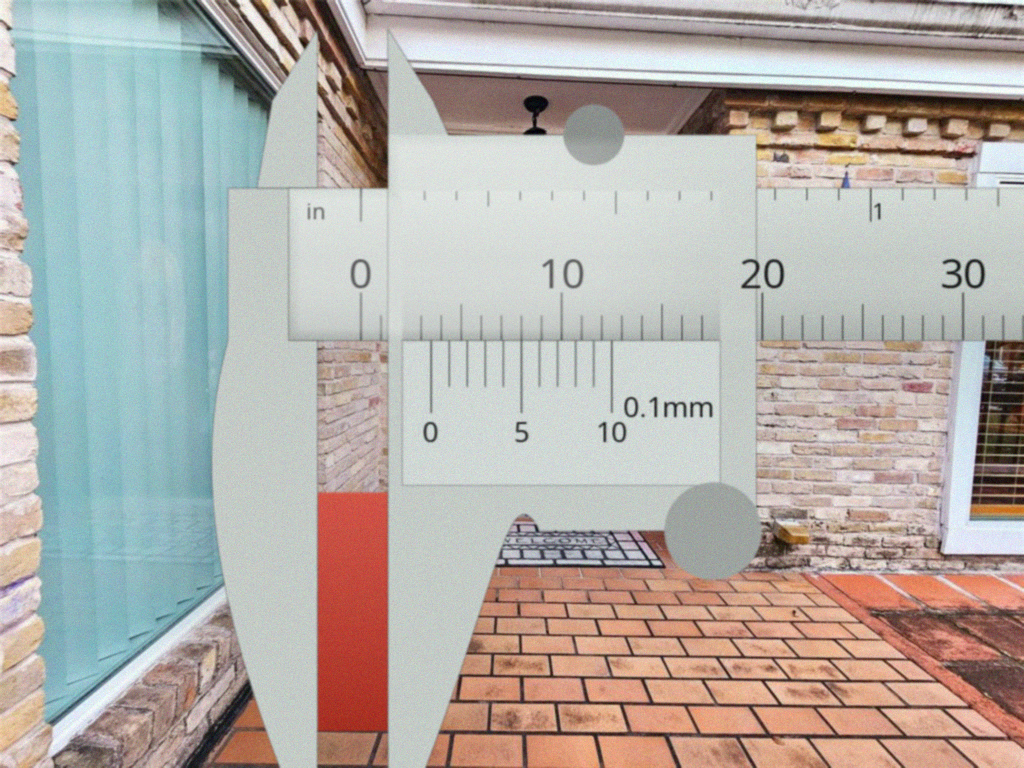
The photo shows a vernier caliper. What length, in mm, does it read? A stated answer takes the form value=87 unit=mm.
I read value=3.5 unit=mm
